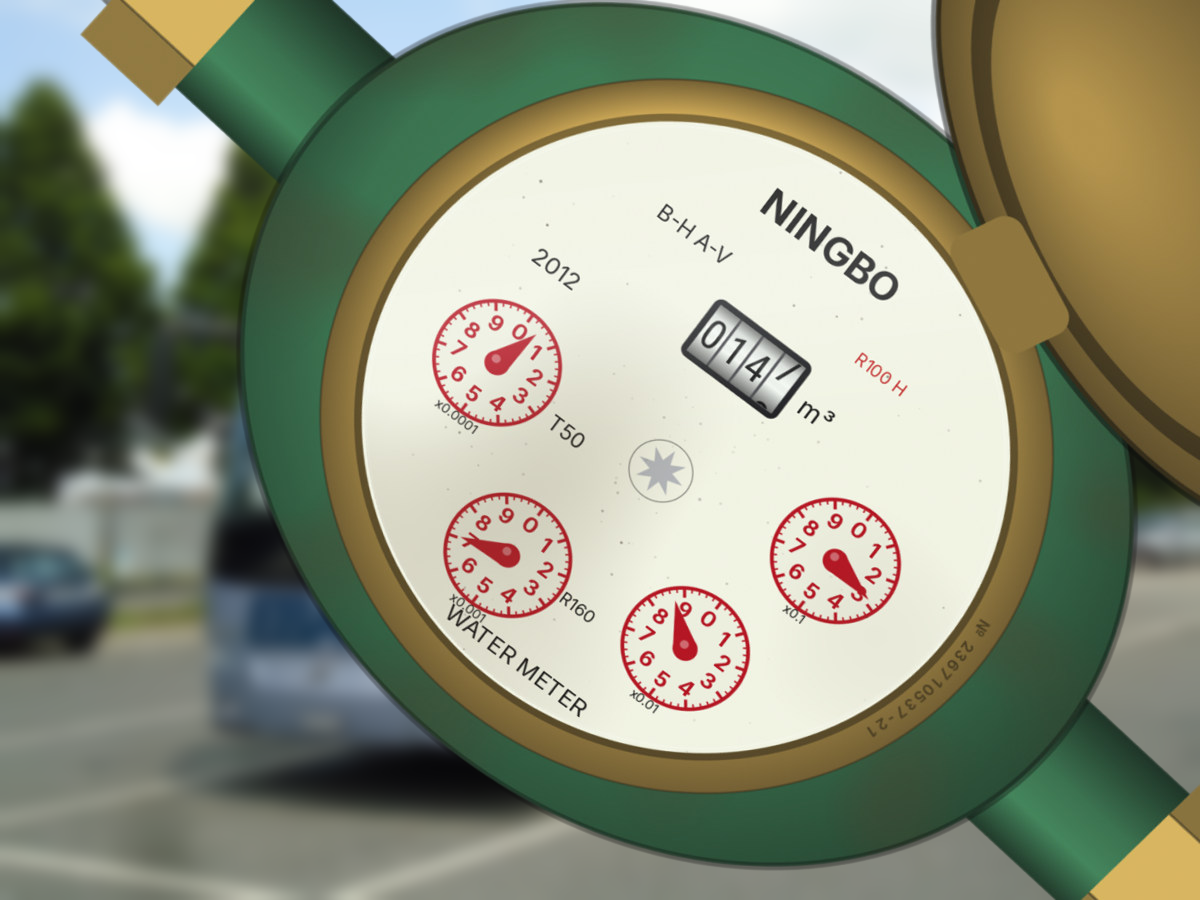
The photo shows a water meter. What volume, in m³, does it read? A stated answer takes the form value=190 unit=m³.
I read value=147.2870 unit=m³
